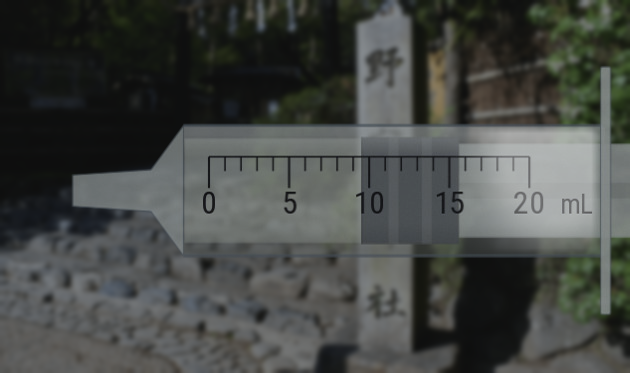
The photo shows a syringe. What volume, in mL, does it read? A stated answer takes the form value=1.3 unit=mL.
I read value=9.5 unit=mL
